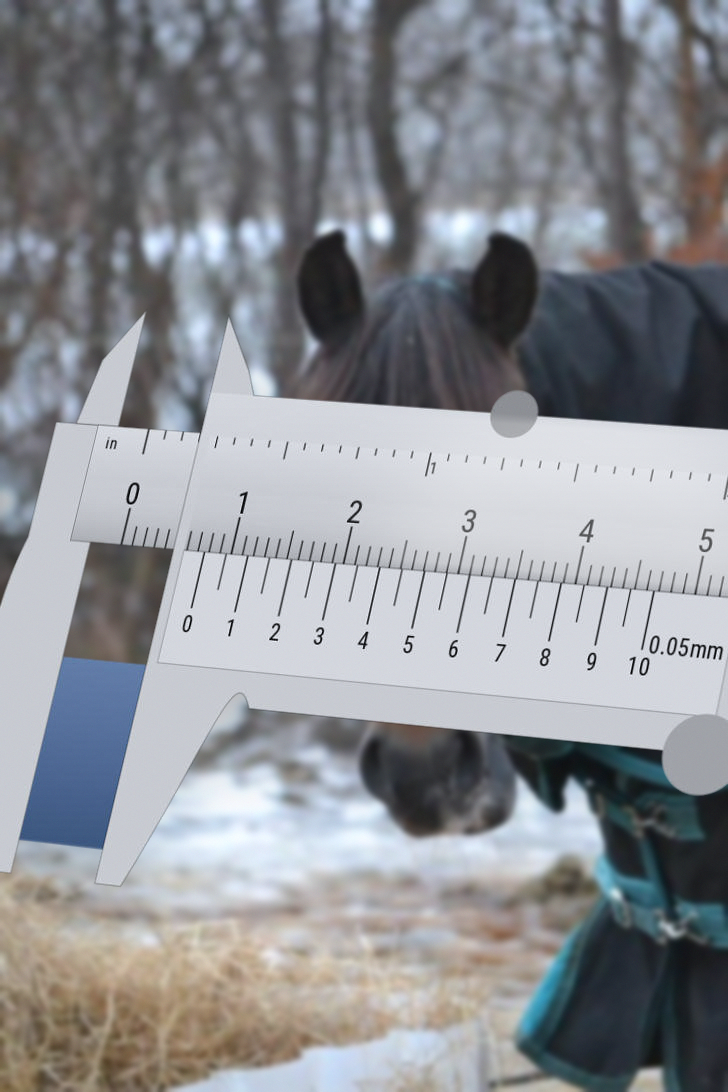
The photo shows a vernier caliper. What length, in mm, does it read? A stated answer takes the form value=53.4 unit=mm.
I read value=7.6 unit=mm
